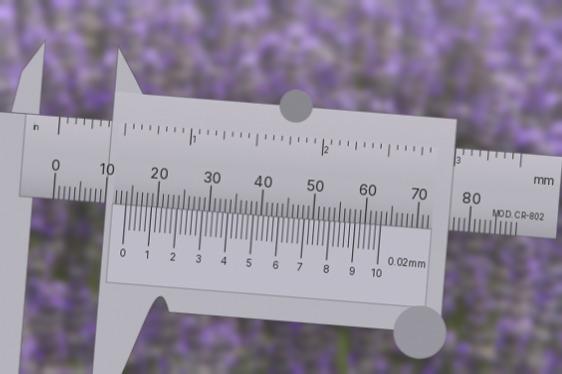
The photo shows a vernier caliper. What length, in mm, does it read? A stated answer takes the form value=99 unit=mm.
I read value=14.0 unit=mm
